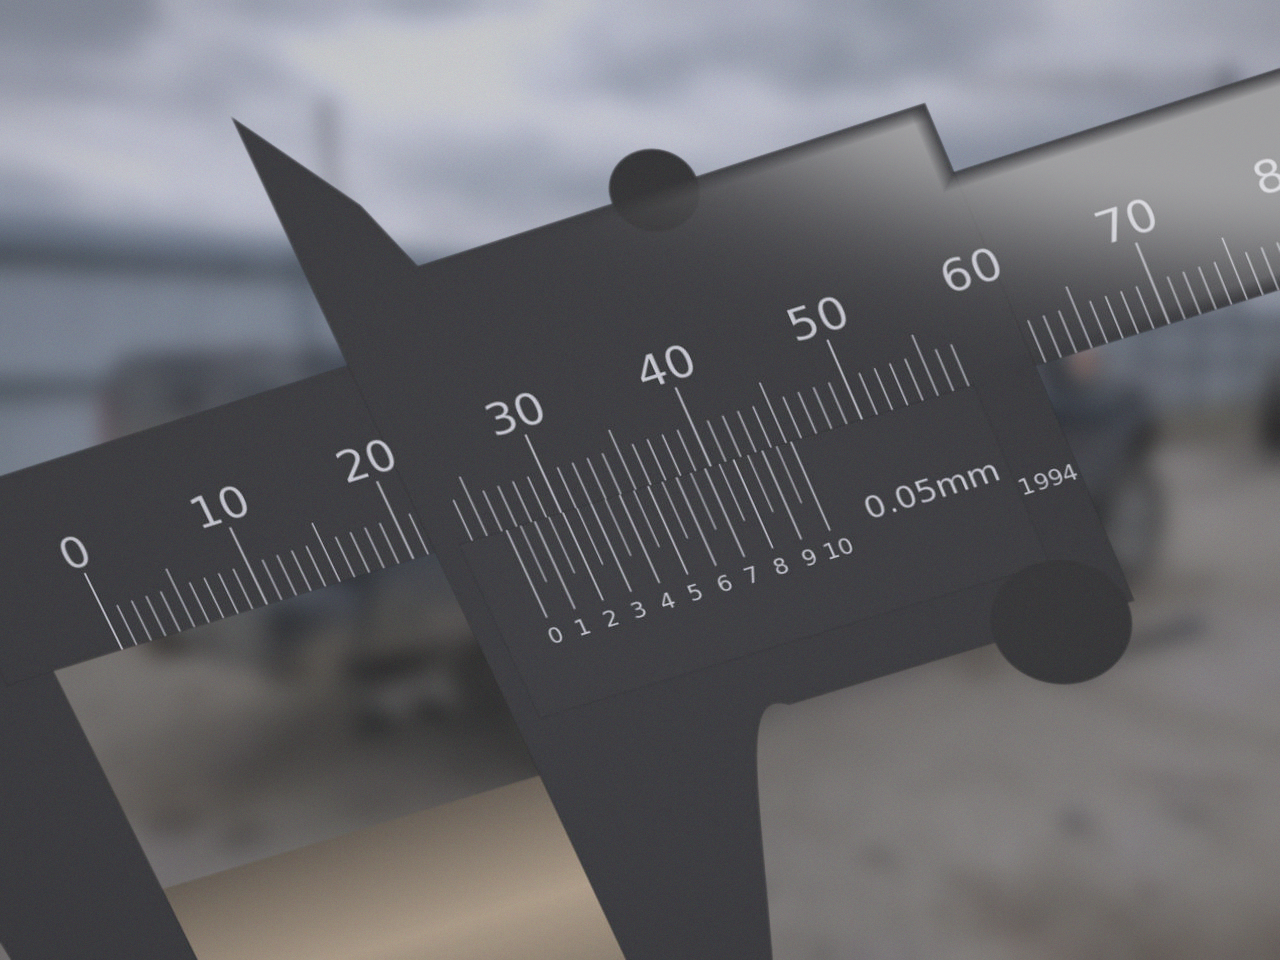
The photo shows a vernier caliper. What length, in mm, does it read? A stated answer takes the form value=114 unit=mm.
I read value=26.3 unit=mm
